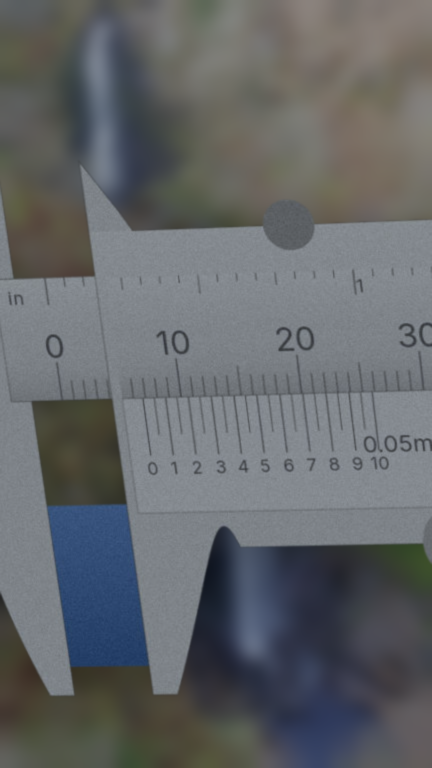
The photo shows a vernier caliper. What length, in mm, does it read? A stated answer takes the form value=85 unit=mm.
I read value=6.8 unit=mm
